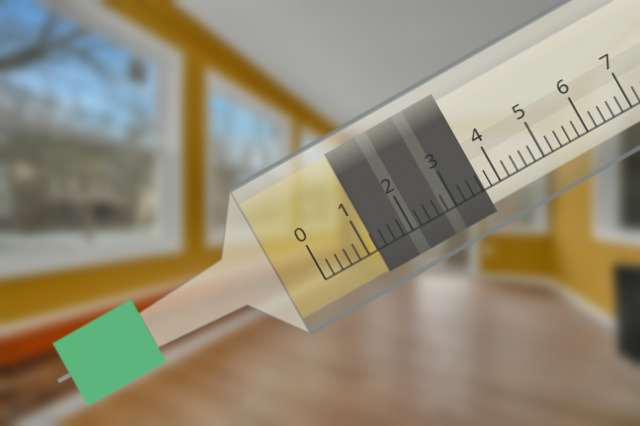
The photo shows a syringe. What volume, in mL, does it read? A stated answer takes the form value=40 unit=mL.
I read value=1.2 unit=mL
